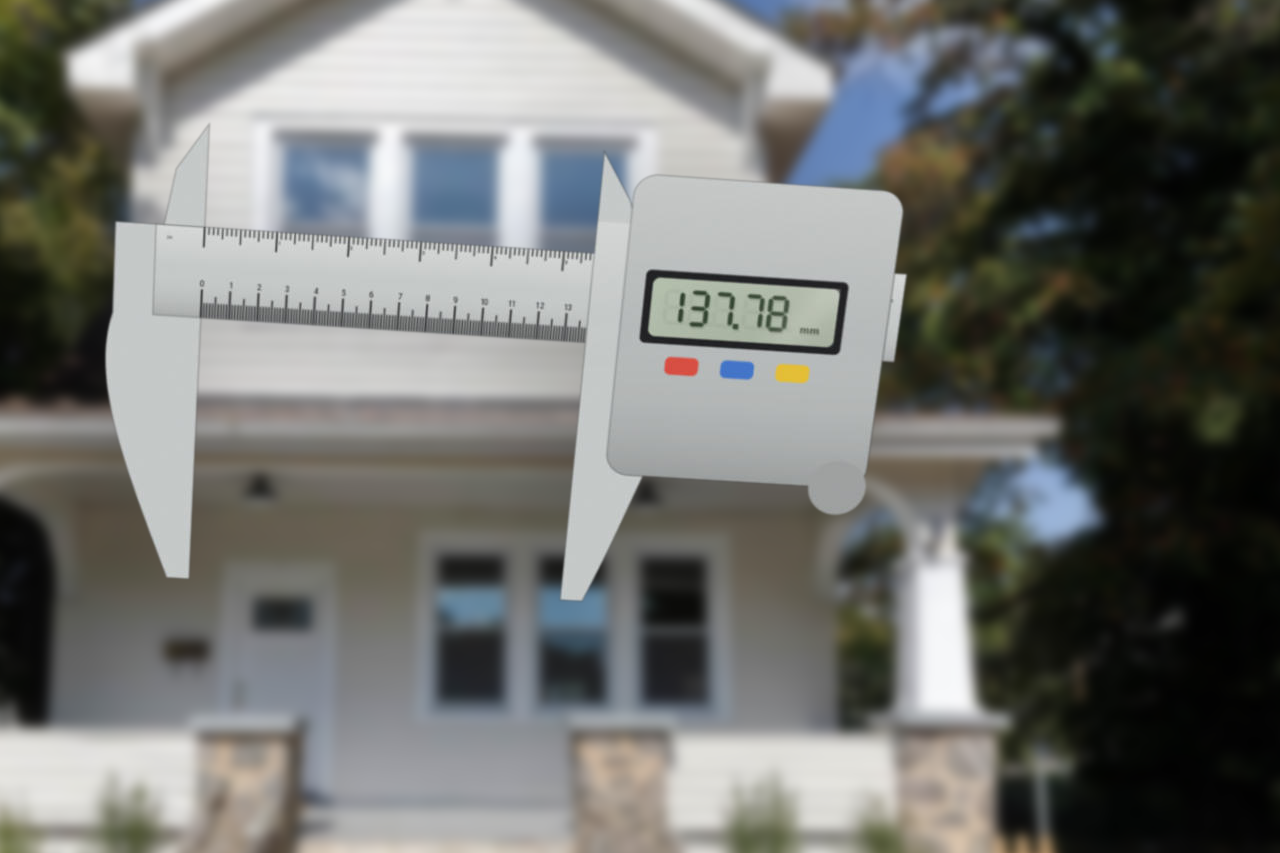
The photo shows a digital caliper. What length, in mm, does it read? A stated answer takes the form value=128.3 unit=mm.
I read value=137.78 unit=mm
